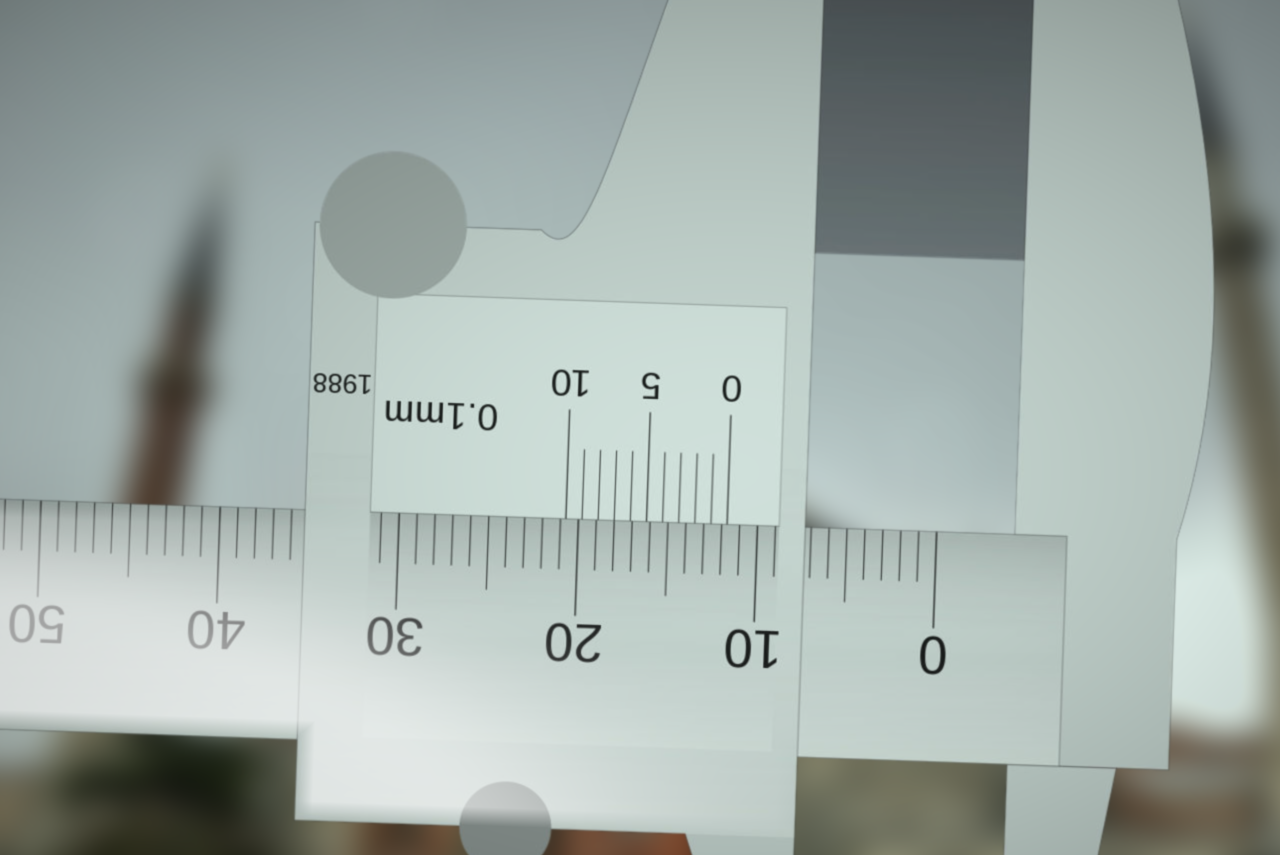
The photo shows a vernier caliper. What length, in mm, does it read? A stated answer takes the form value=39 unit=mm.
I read value=11.7 unit=mm
